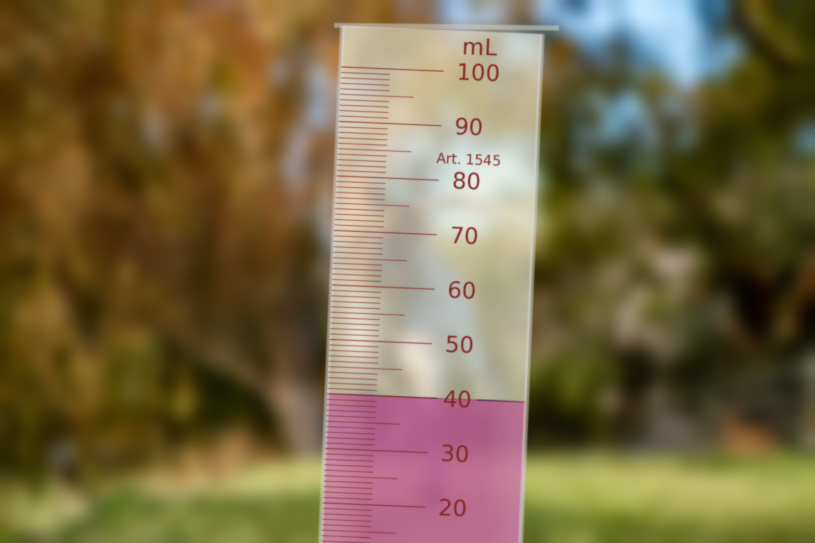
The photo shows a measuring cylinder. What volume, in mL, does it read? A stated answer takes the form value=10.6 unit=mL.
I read value=40 unit=mL
